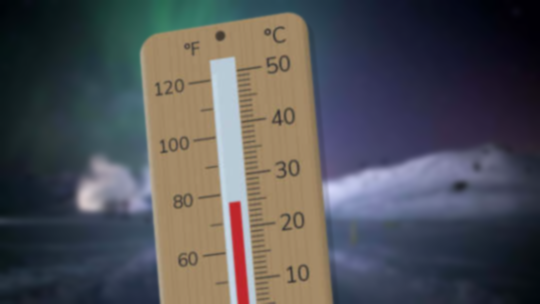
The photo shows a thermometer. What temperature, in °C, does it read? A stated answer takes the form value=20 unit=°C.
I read value=25 unit=°C
